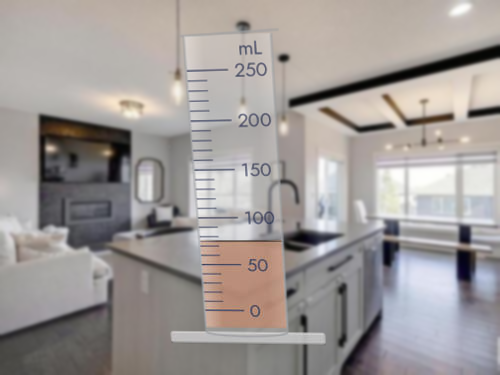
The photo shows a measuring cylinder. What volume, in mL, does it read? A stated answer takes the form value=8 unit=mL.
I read value=75 unit=mL
